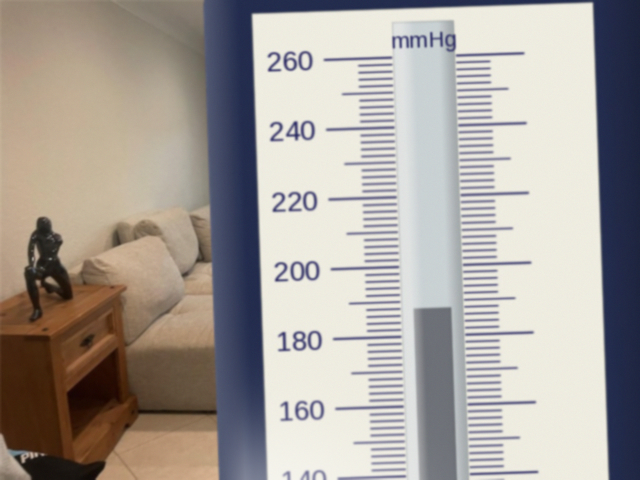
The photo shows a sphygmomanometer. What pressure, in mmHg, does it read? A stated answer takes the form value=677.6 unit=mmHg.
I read value=188 unit=mmHg
